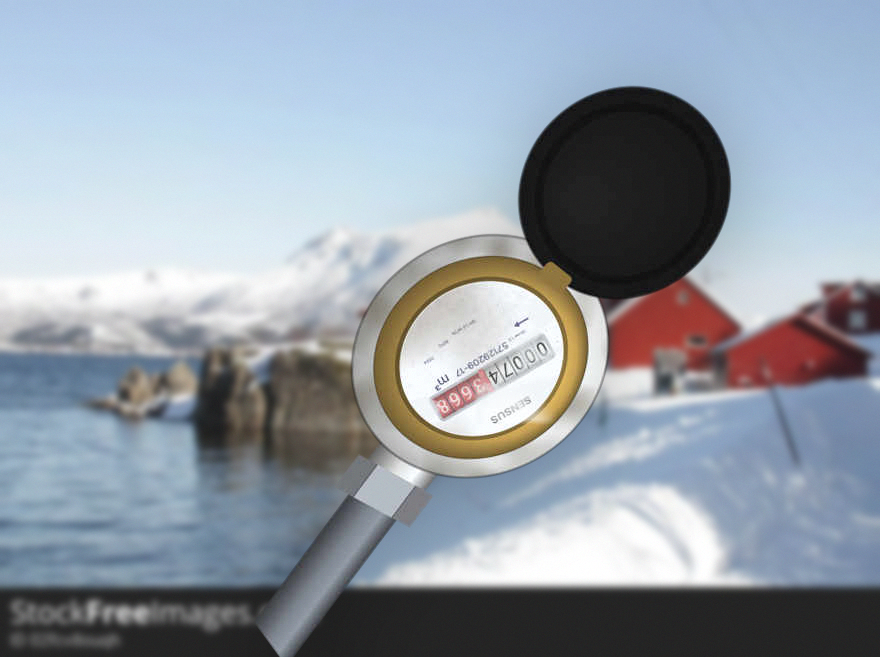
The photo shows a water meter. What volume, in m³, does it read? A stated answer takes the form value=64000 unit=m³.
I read value=74.3668 unit=m³
